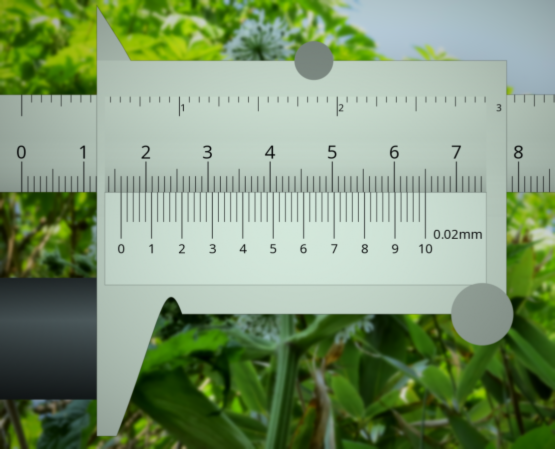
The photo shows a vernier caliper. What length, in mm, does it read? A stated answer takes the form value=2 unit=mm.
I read value=16.0 unit=mm
